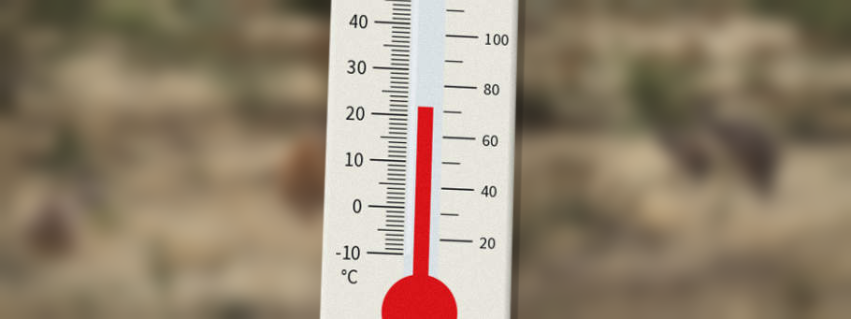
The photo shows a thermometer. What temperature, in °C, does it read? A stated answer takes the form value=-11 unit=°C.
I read value=22 unit=°C
